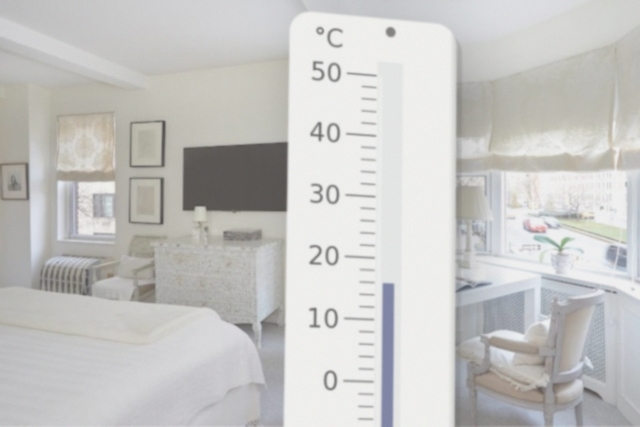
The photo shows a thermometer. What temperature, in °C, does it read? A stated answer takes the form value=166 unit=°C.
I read value=16 unit=°C
